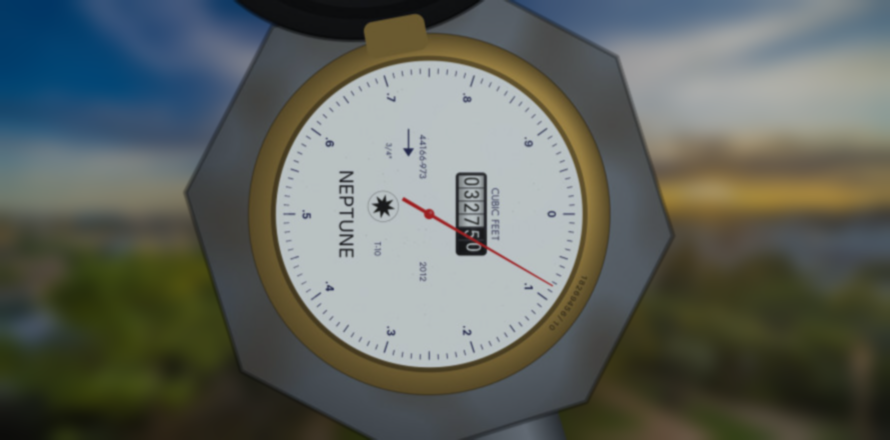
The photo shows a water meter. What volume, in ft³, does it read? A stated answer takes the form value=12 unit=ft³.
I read value=32750.08 unit=ft³
